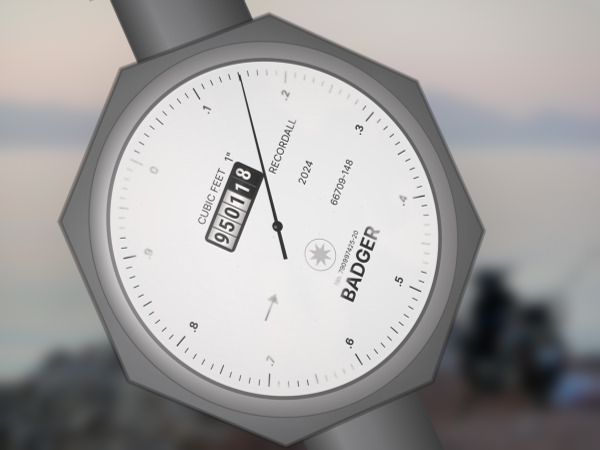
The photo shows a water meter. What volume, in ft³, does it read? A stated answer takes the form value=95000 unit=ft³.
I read value=950118.15 unit=ft³
